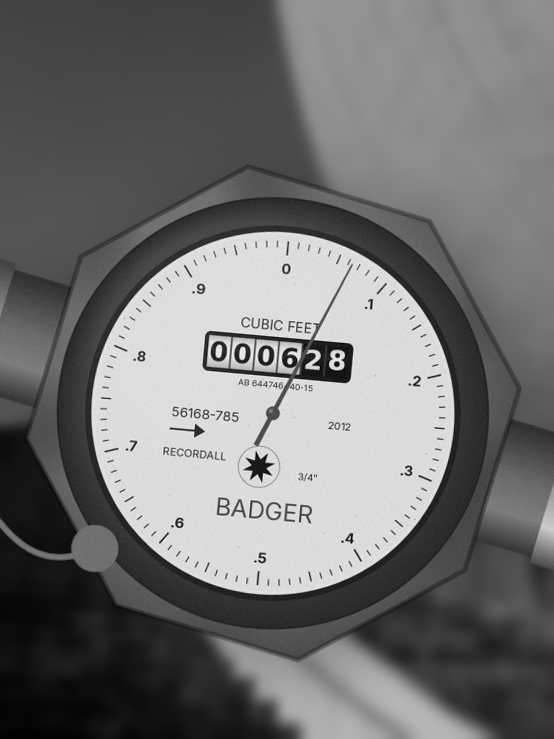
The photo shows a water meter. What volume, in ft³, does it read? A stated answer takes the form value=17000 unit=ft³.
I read value=628.06 unit=ft³
